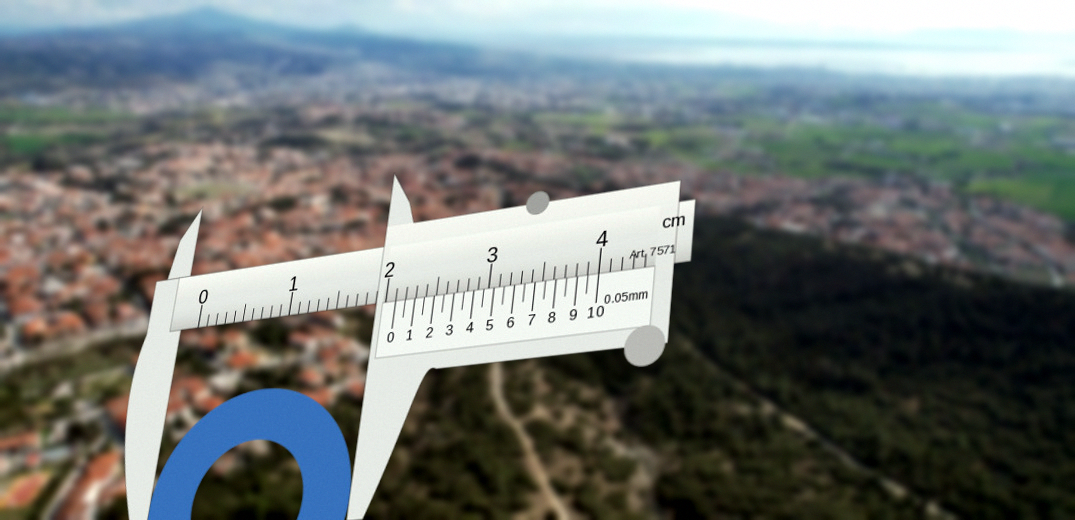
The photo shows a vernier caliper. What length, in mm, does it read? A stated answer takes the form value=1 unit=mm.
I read value=21.0 unit=mm
